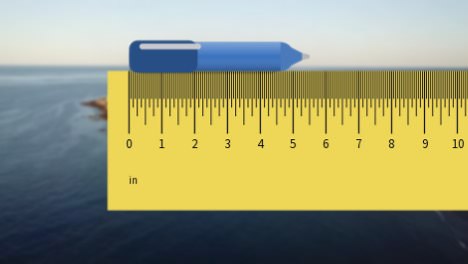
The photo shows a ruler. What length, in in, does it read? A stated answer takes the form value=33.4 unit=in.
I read value=5.5 unit=in
